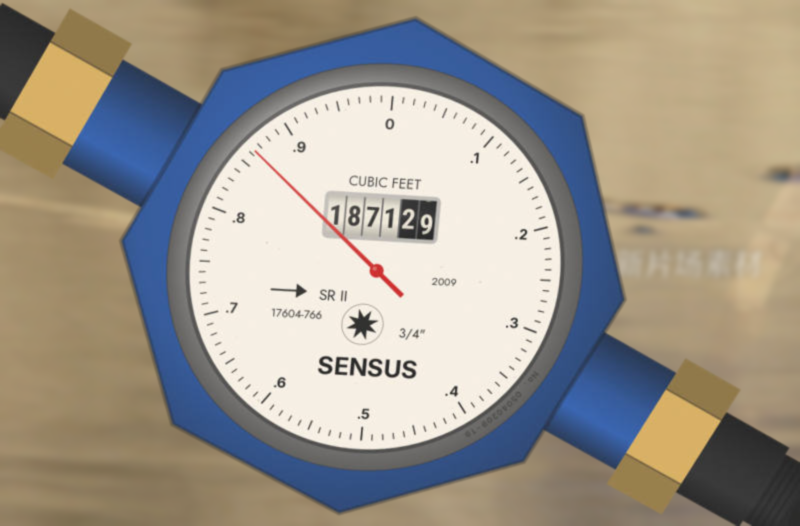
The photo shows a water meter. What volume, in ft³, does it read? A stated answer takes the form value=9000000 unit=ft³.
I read value=187128.86 unit=ft³
